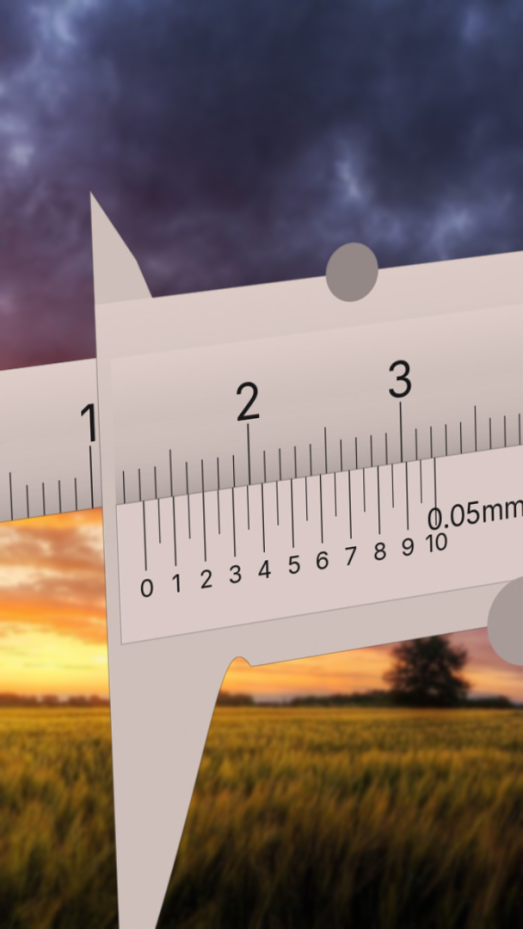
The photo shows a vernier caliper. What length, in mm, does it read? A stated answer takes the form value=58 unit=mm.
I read value=13.2 unit=mm
